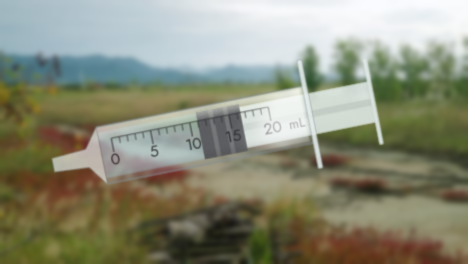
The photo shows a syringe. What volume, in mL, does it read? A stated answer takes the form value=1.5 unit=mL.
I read value=11 unit=mL
